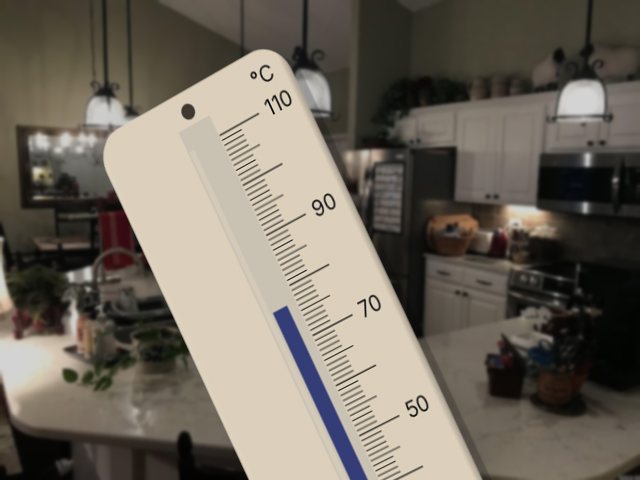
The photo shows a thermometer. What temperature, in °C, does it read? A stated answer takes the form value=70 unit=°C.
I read value=77 unit=°C
